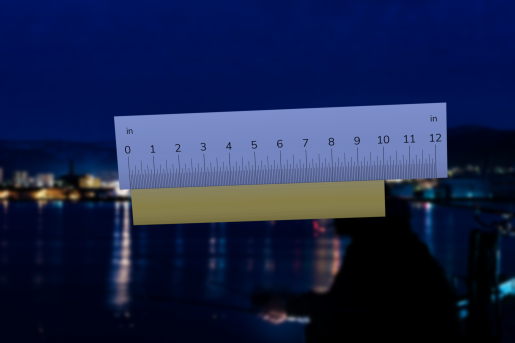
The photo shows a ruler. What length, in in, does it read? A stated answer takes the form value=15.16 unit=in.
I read value=10 unit=in
